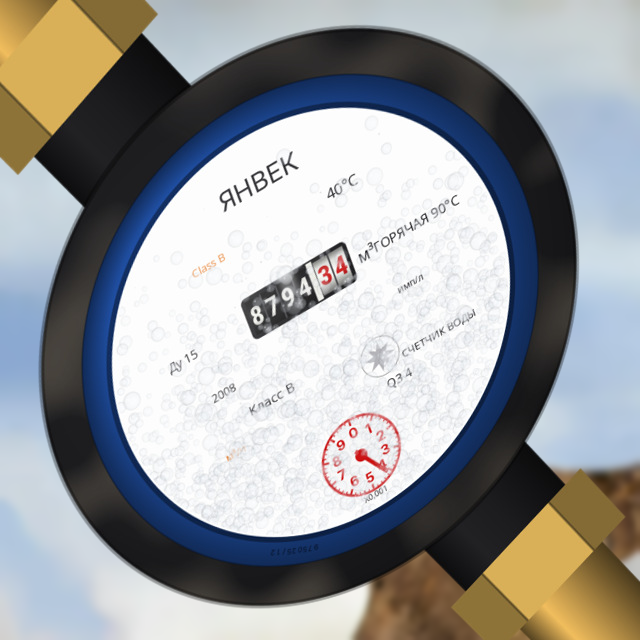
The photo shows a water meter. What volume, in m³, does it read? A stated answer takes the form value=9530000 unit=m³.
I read value=8794.344 unit=m³
